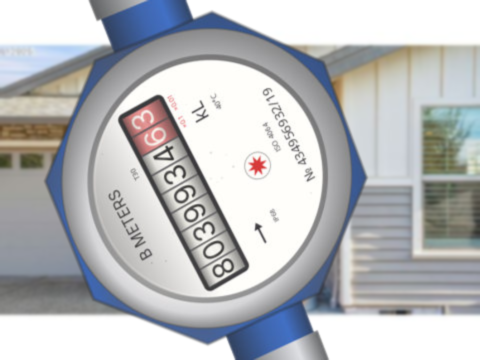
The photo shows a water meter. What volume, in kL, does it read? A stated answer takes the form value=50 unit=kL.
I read value=8039934.63 unit=kL
